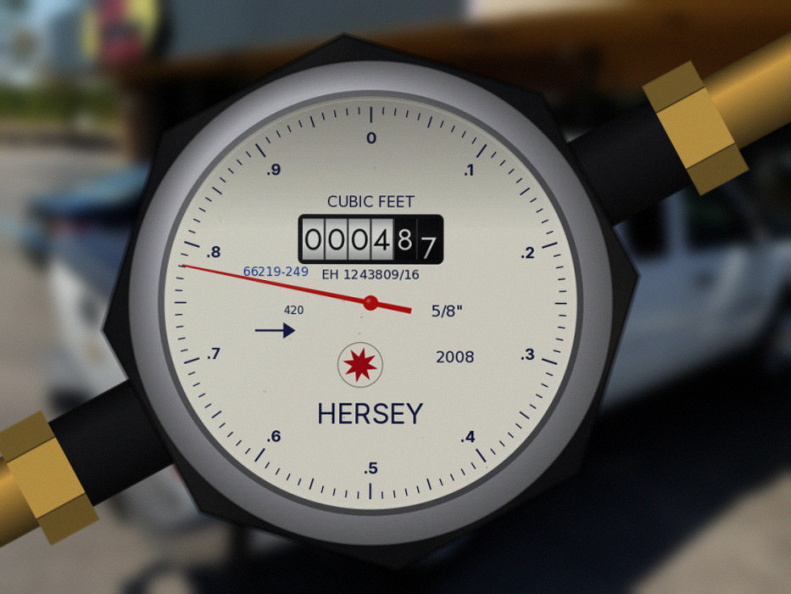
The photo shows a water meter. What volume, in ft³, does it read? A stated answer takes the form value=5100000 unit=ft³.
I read value=486.78 unit=ft³
